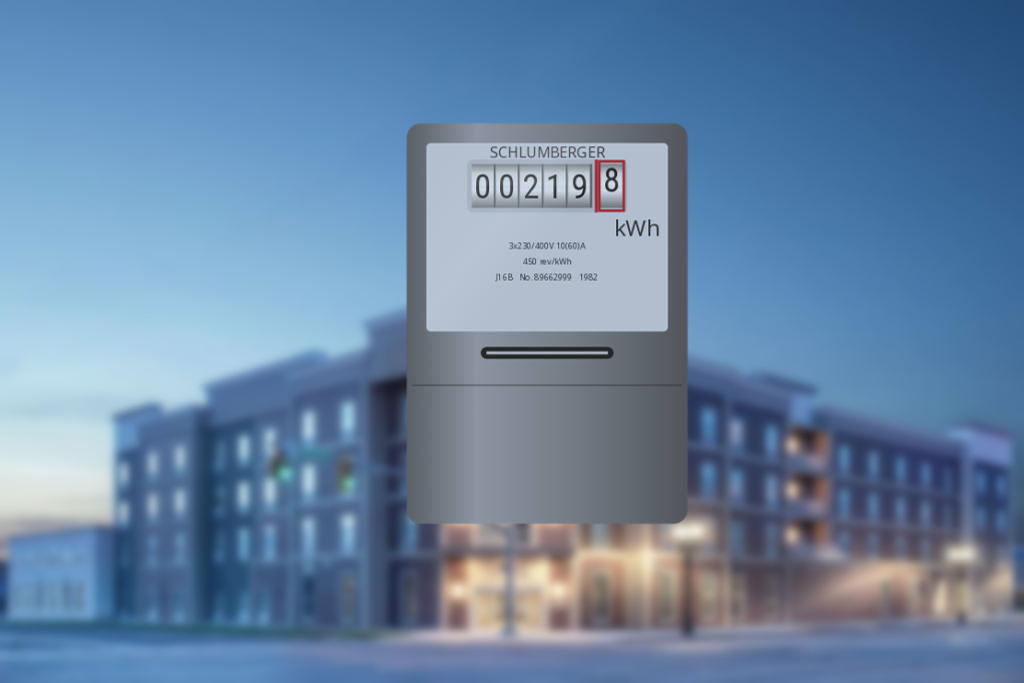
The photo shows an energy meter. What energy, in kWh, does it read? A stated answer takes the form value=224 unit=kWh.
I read value=219.8 unit=kWh
